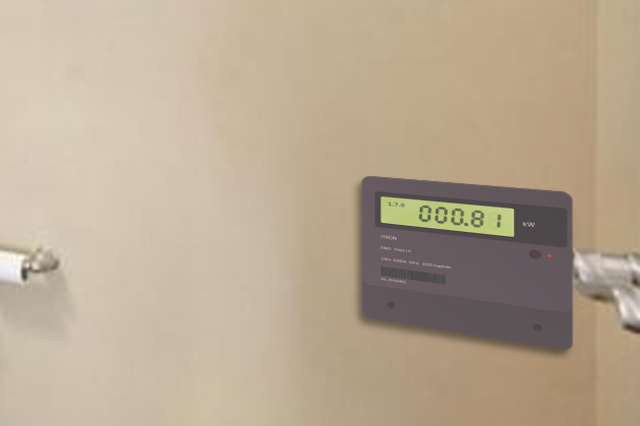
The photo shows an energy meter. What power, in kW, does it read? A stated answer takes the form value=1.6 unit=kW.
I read value=0.81 unit=kW
